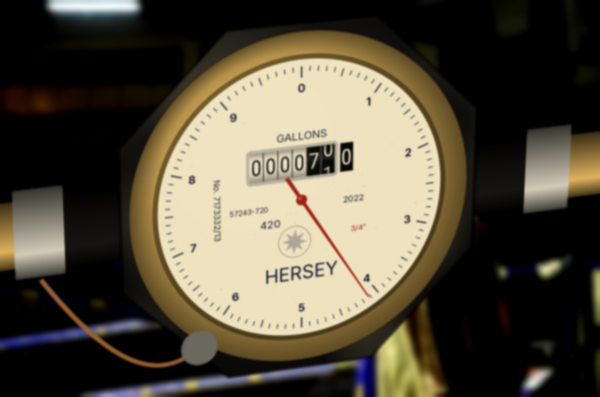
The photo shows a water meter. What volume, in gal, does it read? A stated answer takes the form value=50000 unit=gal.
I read value=704.1 unit=gal
